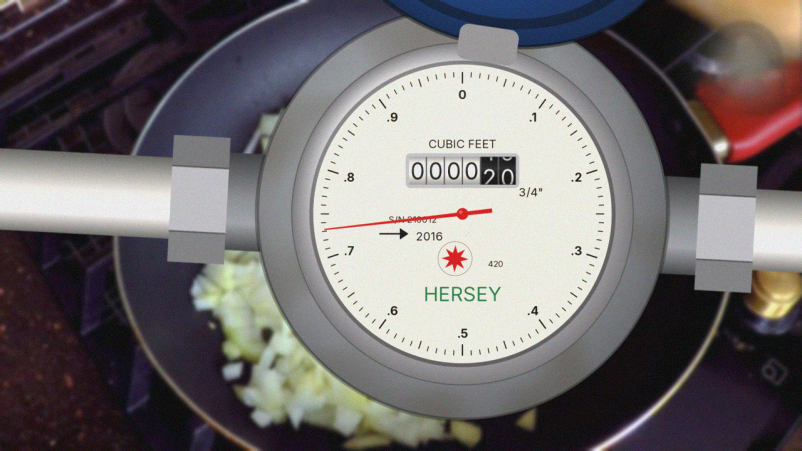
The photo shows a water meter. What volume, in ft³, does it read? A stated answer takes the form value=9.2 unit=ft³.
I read value=19.73 unit=ft³
